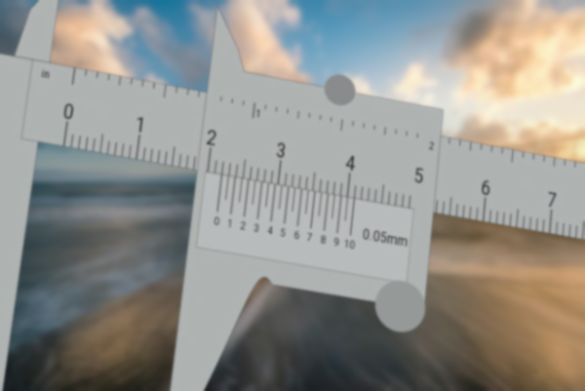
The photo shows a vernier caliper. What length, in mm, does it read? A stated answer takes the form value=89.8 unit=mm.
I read value=22.0 unit=mm
